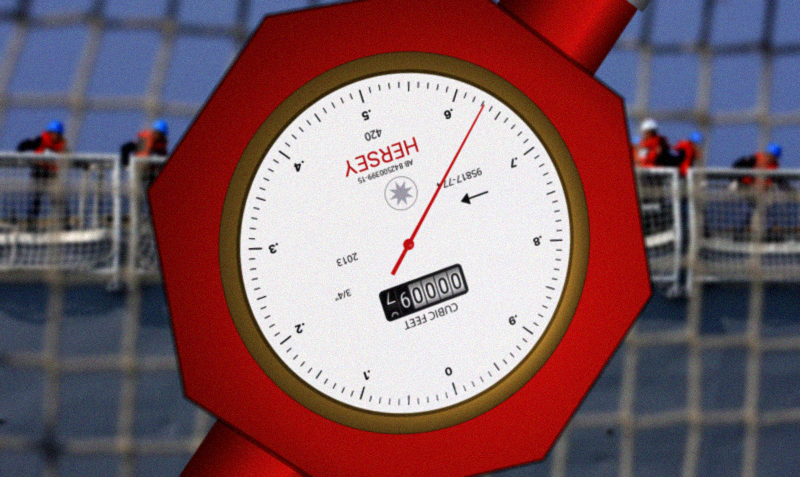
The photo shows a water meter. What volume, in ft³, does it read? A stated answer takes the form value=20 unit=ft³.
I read value=96.63 unit=ft³
